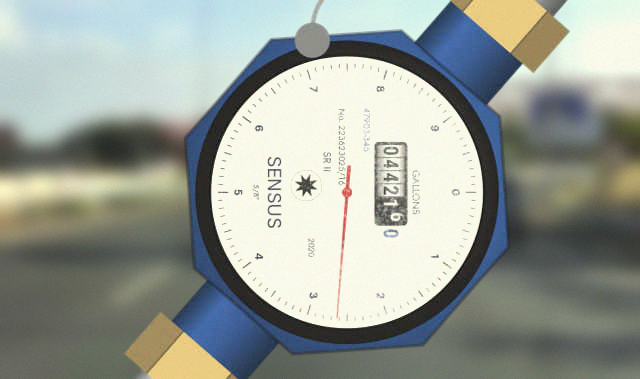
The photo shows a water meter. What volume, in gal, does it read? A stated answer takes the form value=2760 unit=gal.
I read value=442162.6 unit=gal
